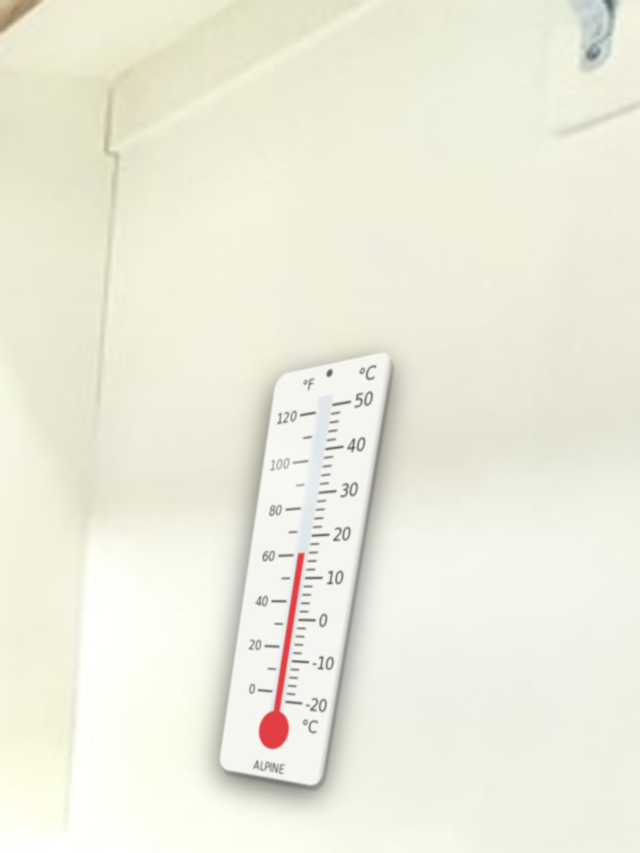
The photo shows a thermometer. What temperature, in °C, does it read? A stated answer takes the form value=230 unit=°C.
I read value=16 unit=°C
